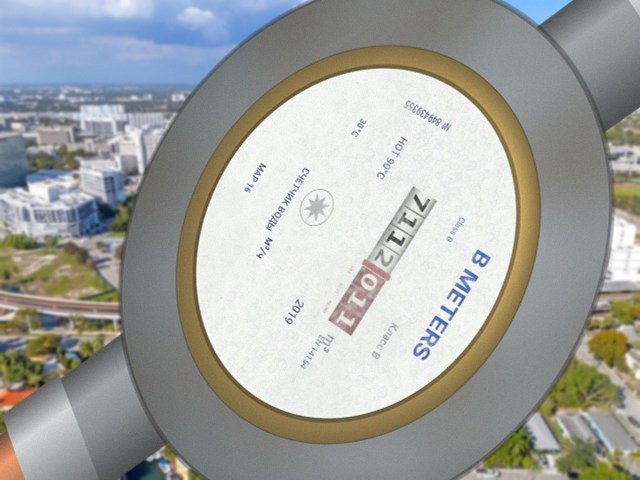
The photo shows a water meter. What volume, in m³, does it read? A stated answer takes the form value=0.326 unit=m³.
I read value=7112.011 unit=m³
